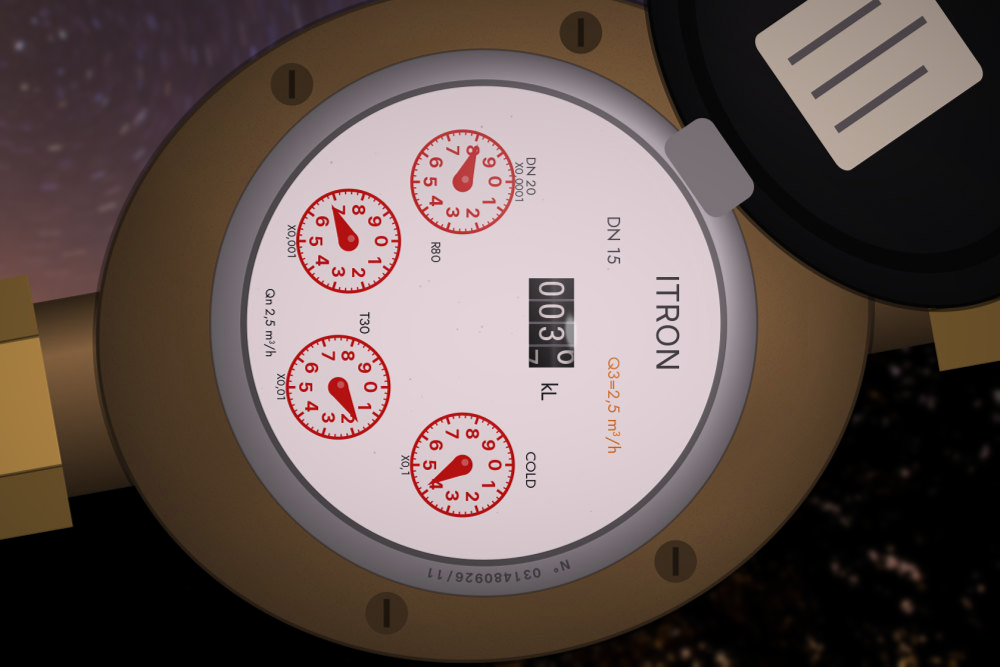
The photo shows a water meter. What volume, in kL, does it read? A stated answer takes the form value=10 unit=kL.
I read value=36.4168 unit=kL
